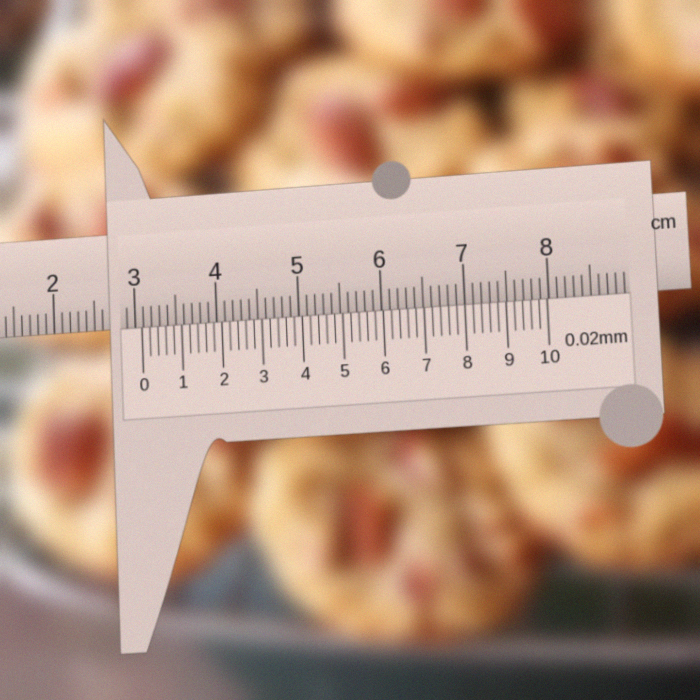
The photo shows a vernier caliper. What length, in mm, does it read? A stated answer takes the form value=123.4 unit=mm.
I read value=30.8 unit=mm
